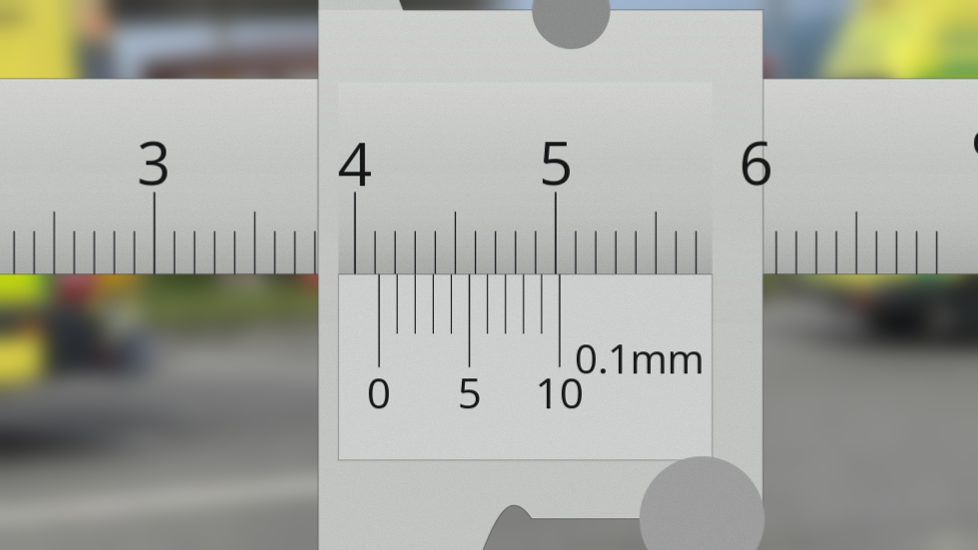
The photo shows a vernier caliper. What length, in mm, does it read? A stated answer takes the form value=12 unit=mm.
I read value=41.2 unit=mm
